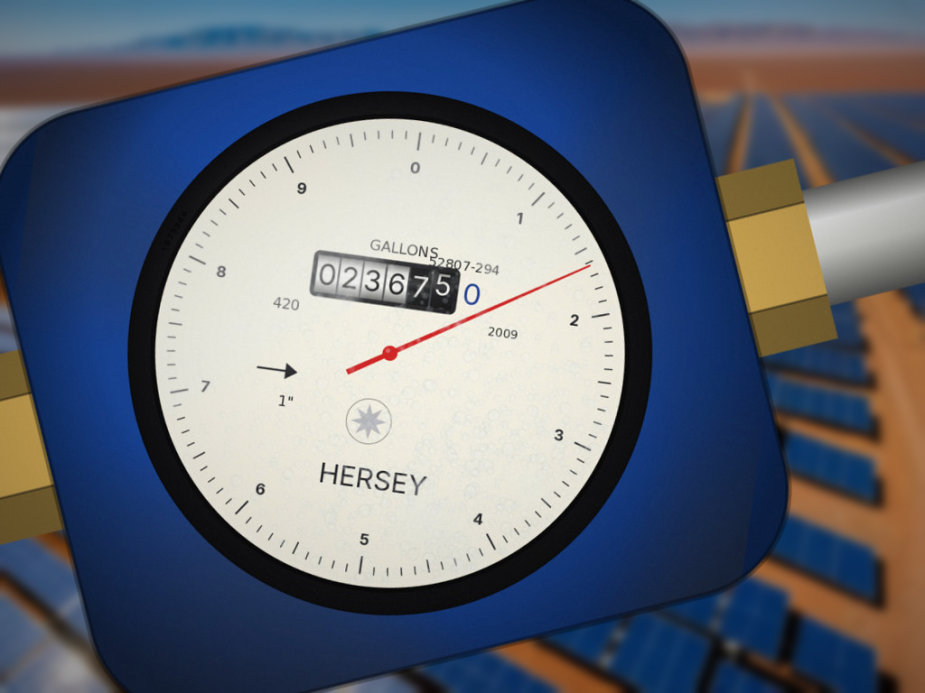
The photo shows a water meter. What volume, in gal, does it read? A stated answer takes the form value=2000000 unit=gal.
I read value=236751.6 unit=gal
